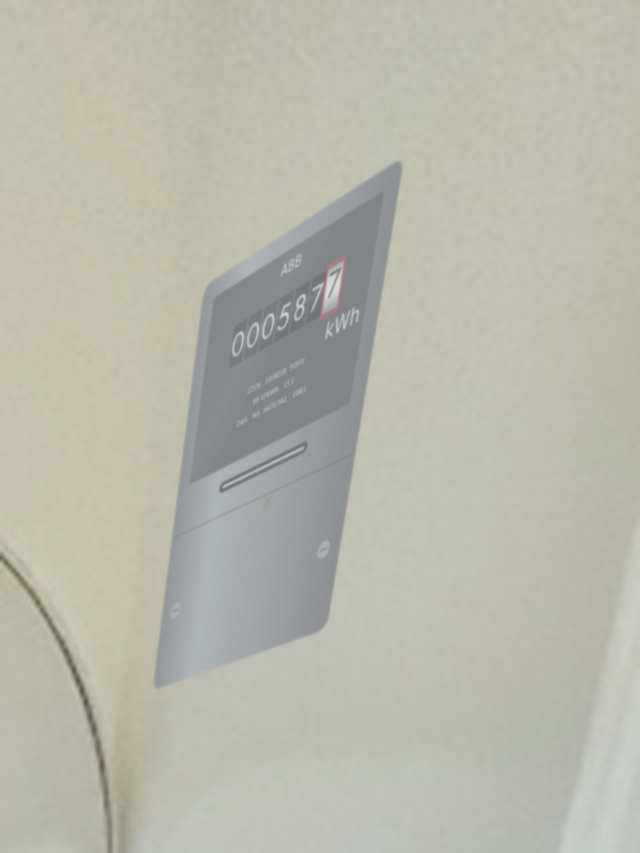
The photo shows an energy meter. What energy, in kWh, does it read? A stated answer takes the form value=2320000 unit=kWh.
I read value=587.7 unit=kWh
